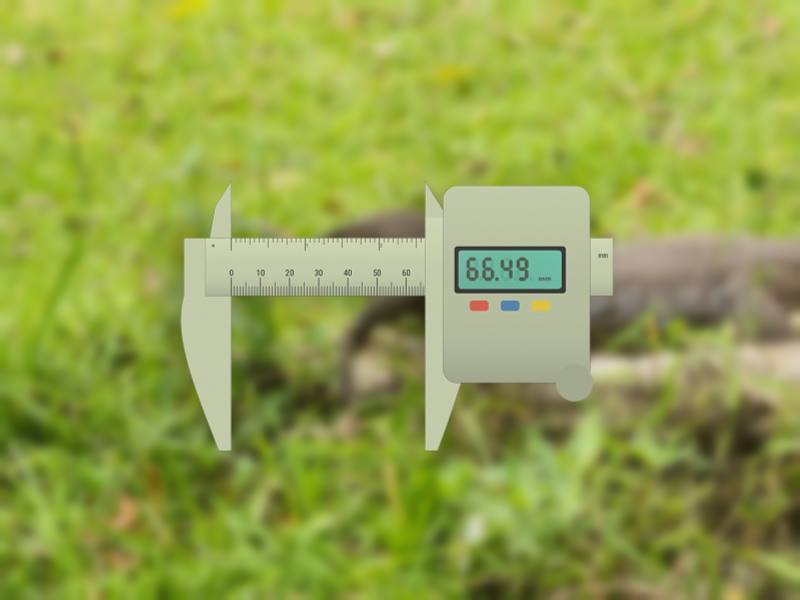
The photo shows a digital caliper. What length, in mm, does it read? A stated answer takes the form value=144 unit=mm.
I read value=66.49 unit=mm
